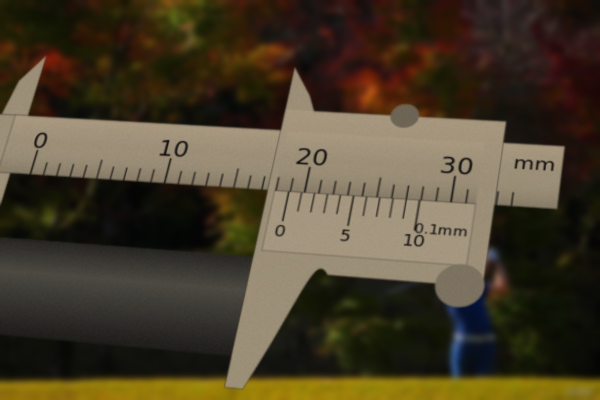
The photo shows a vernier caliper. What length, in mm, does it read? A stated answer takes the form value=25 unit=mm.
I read value=18.9 unit=mm
